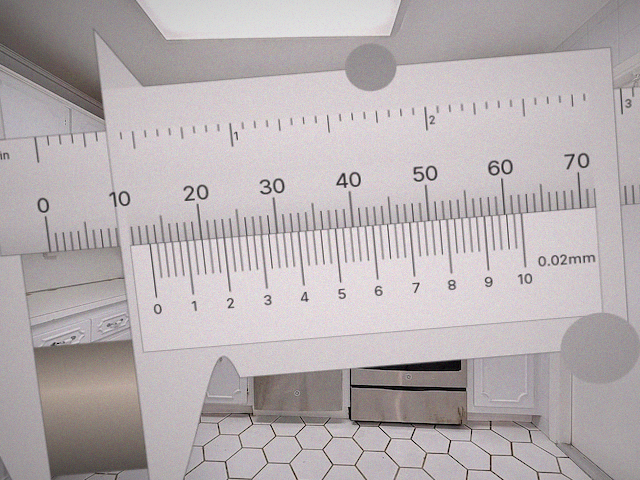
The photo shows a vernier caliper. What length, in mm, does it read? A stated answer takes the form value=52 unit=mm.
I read value=13.2 unit=mm
